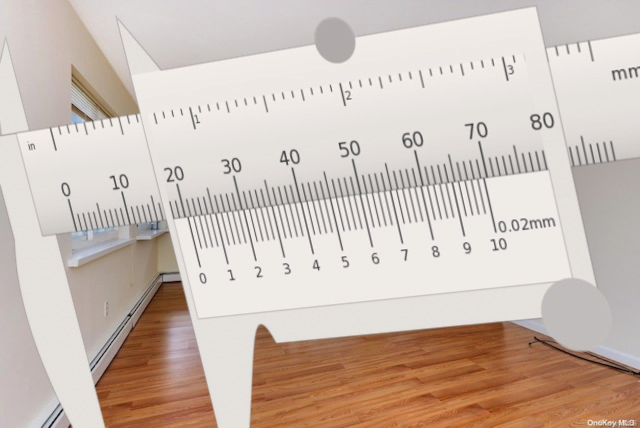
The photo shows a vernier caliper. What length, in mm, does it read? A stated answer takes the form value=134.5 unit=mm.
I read value=20.5 unit=mm
